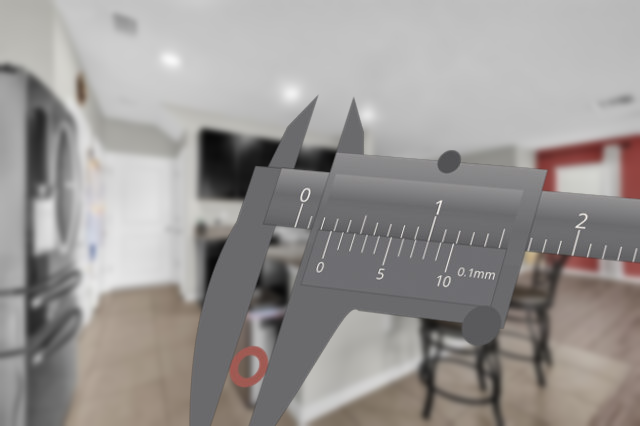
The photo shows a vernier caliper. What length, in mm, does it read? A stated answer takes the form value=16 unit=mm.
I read value=2.8 unit=mm
